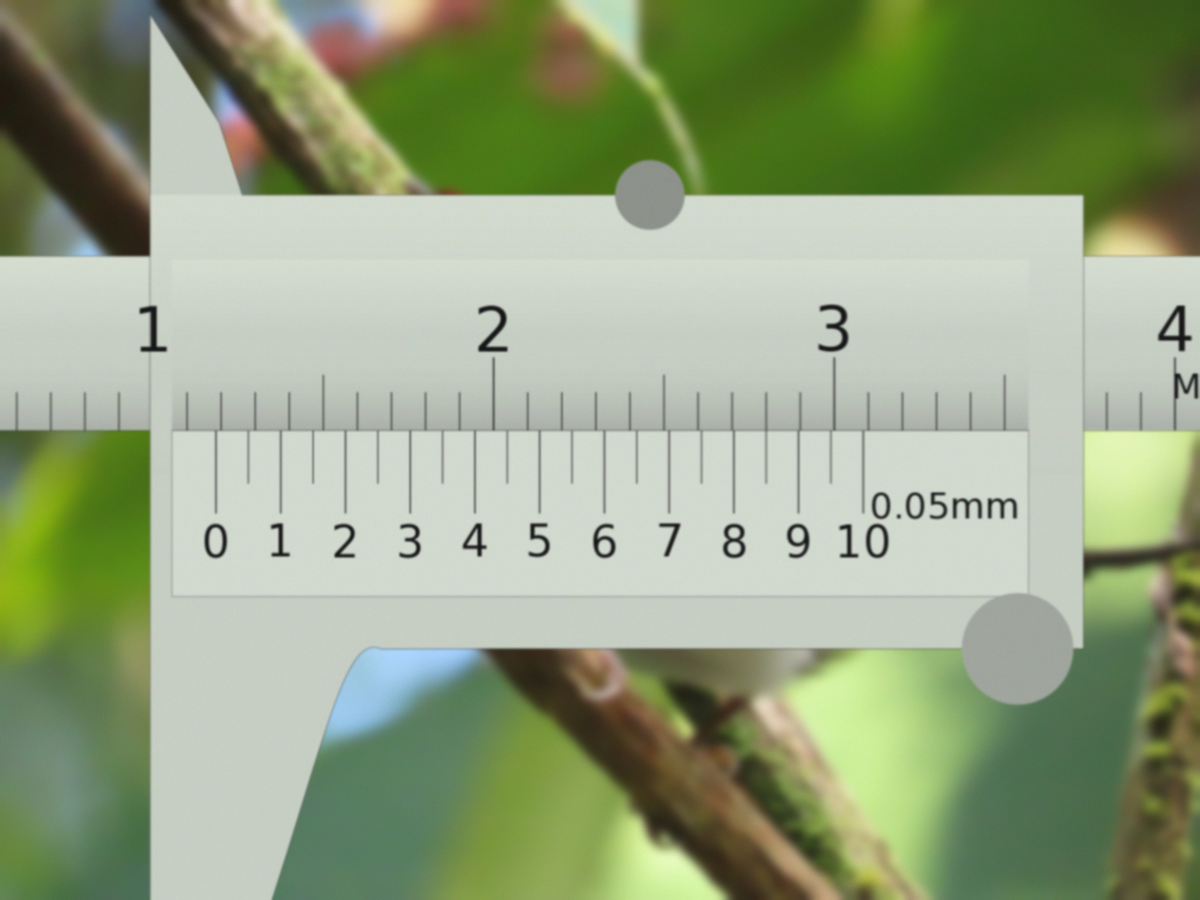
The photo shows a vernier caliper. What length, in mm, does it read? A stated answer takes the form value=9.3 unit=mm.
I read value=11.85 unit=mm
